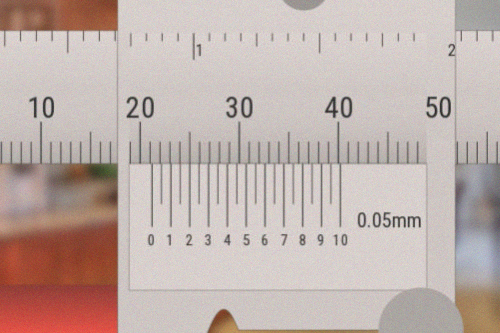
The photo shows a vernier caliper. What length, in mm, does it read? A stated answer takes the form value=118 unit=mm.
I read value=21.2 unit=mm
